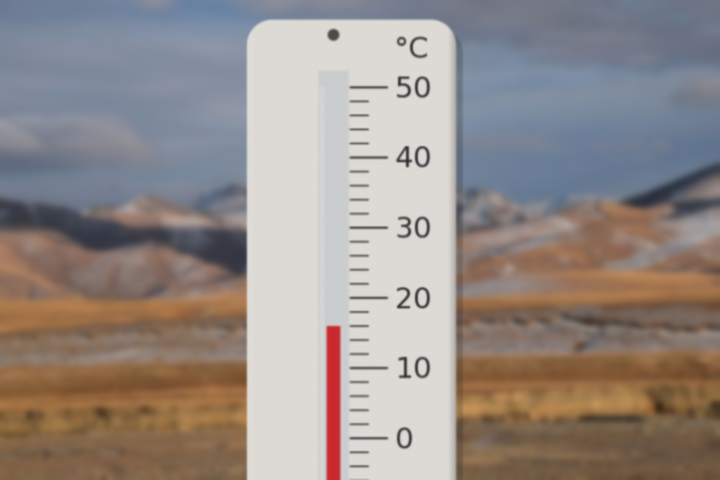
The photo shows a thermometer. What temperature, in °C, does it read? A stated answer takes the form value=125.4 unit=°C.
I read value=16 unit=°C
